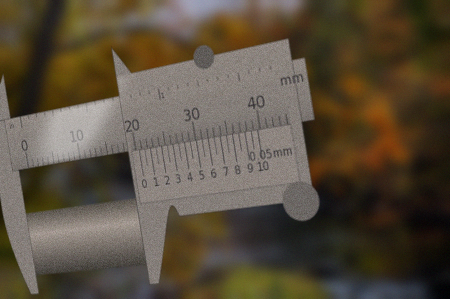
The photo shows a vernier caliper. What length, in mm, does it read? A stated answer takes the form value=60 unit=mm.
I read value=20.6 unit=mm
